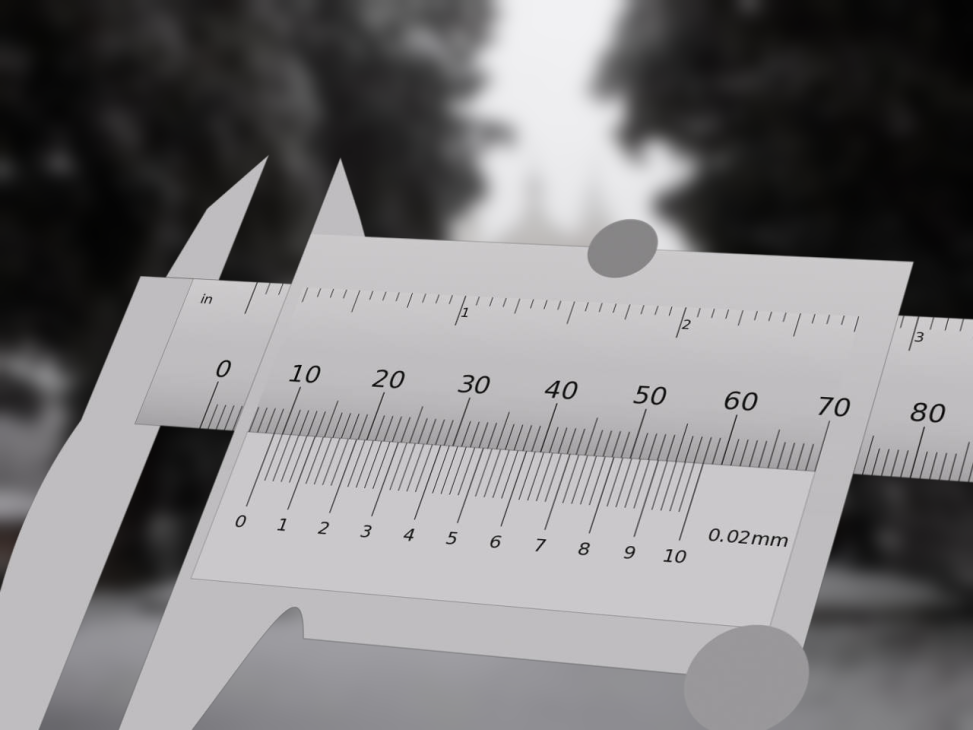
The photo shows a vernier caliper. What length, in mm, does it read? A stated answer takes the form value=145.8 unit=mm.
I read value=9.0 unit=mm
